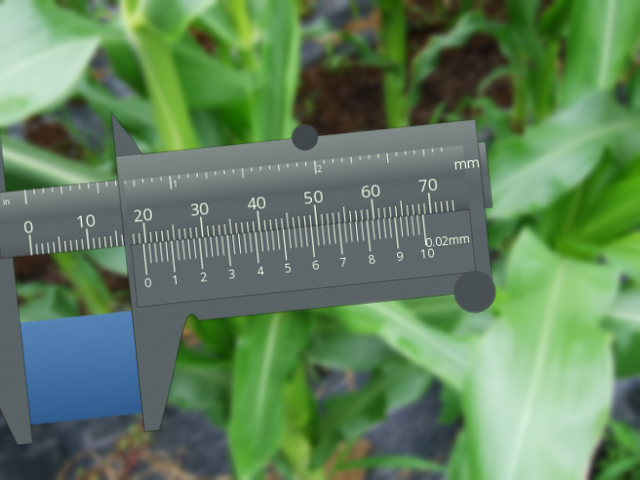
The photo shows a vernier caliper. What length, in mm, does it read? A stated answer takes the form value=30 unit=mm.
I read value=19.6 unit=mm
